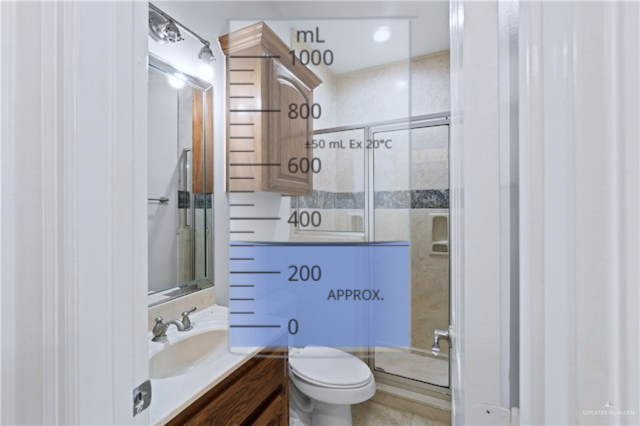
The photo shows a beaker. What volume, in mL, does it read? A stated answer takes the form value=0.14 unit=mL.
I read value=300 unit=mL
